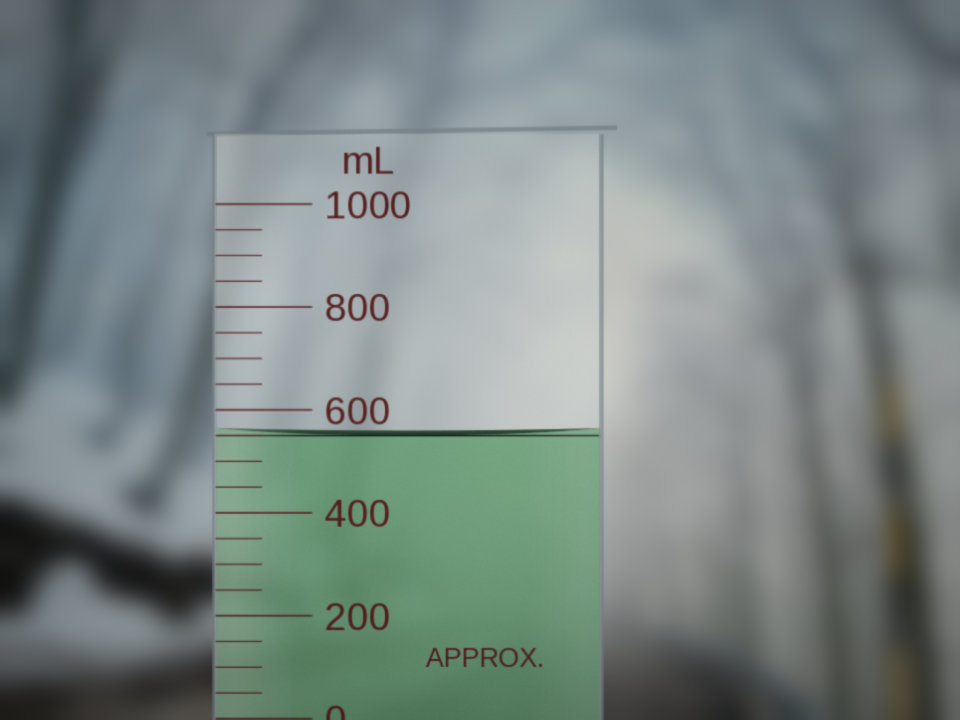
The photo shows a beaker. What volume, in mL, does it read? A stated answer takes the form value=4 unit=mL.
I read value=550 unit=mL
